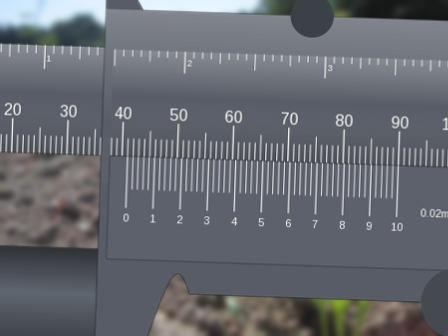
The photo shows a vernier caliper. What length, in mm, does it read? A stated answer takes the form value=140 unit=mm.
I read value=41.0 unit=mm
